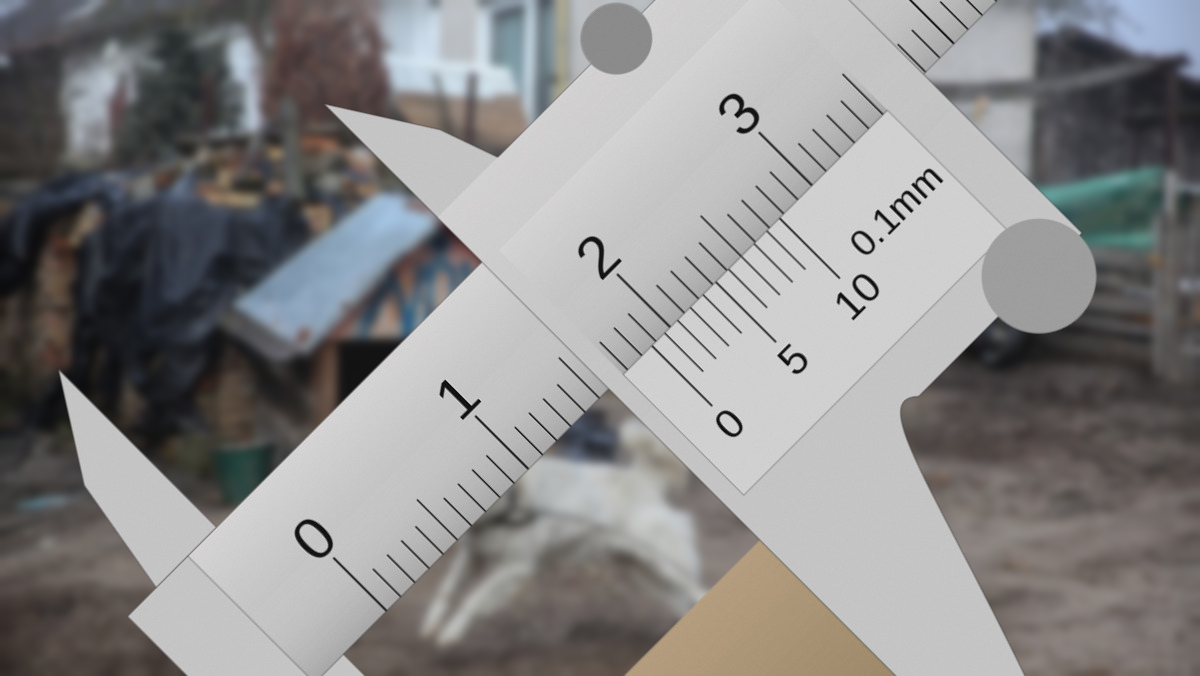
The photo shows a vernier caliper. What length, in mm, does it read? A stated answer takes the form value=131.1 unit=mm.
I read value=18.7 unit=mm
